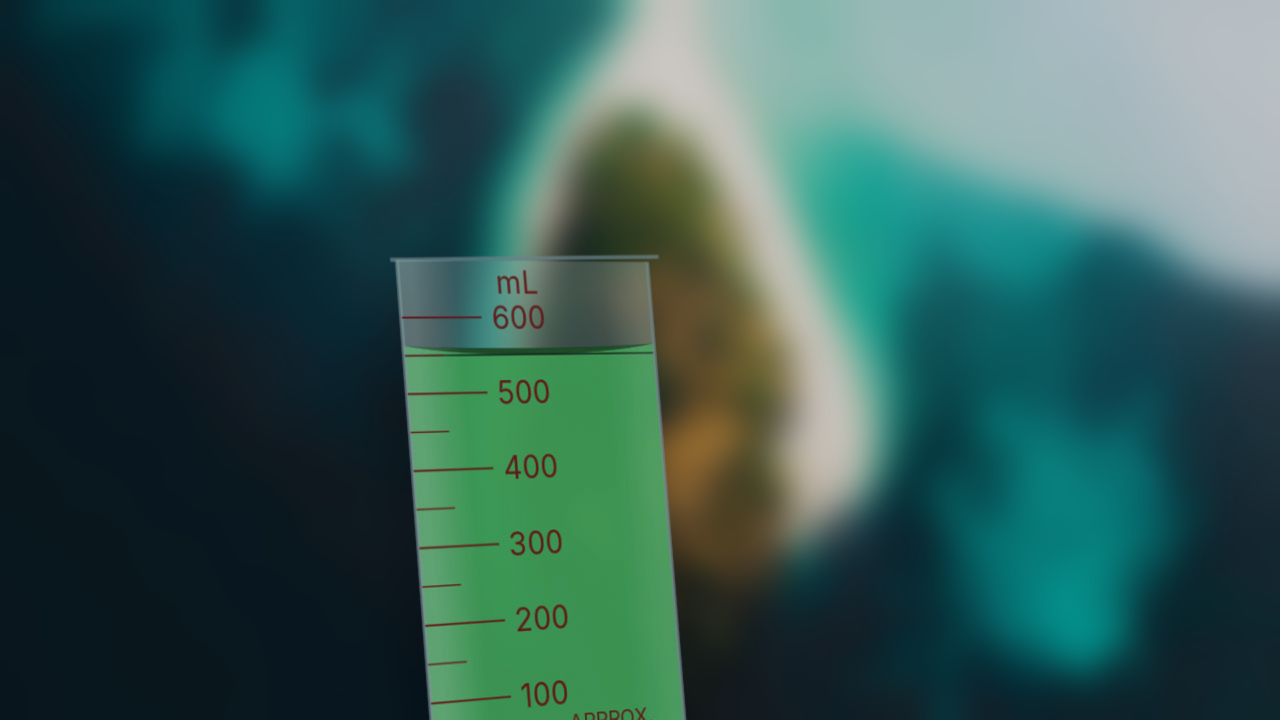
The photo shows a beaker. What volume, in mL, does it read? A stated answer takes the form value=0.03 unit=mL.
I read value=550 unit=mL
